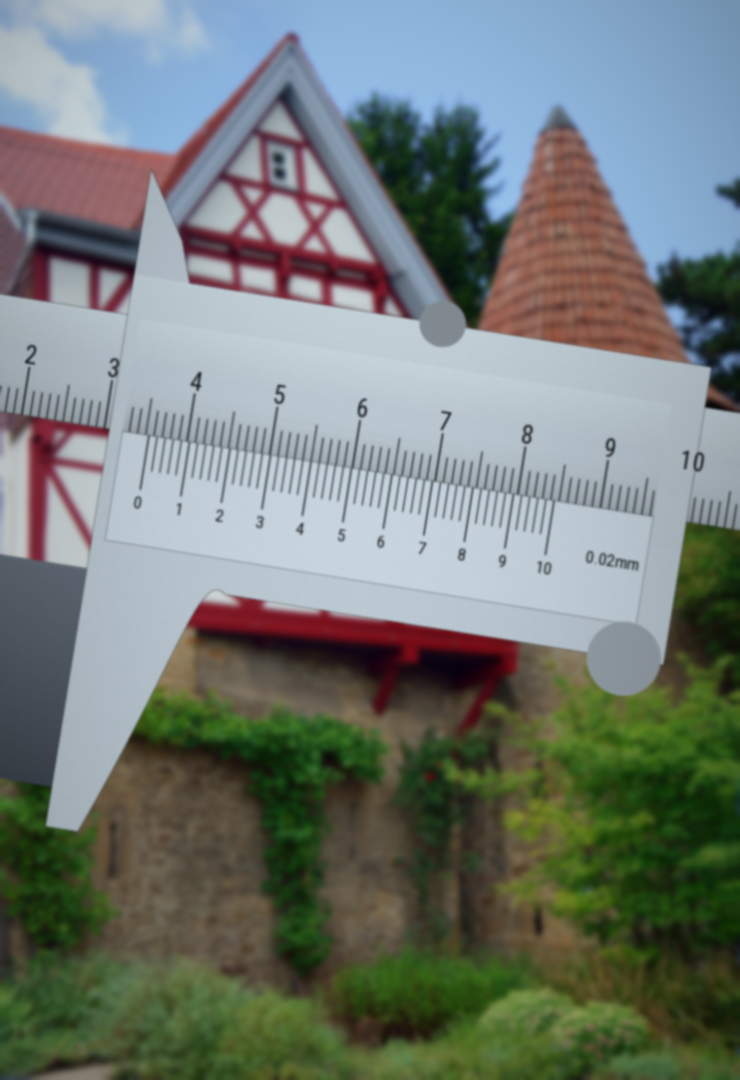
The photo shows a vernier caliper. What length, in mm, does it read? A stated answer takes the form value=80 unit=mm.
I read value=35.4 unit=mm
